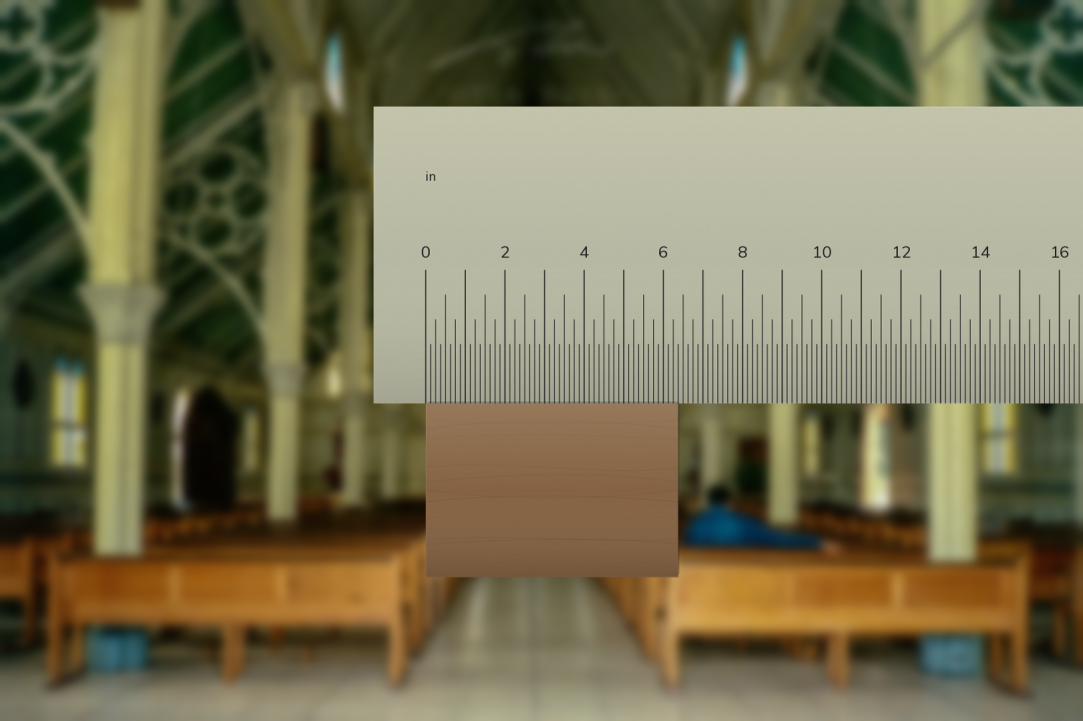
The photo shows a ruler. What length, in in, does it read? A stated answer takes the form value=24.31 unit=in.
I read value=6.375 unit=in
